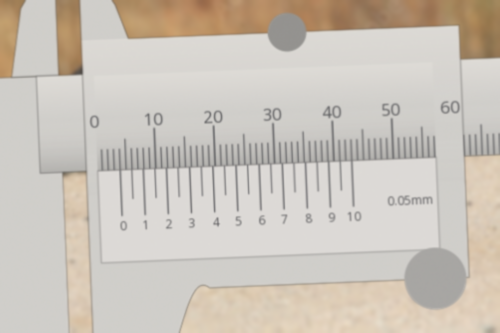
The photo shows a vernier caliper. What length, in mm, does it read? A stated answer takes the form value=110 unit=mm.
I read value=4.0 unit=mm
